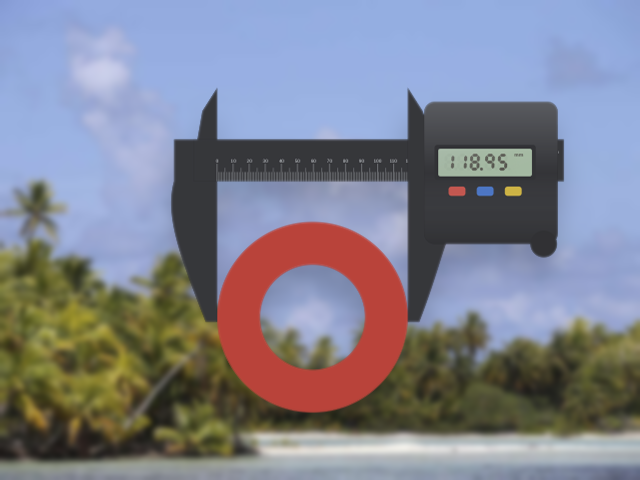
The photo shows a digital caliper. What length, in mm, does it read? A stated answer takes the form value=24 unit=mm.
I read value=118.95 unit=mm
